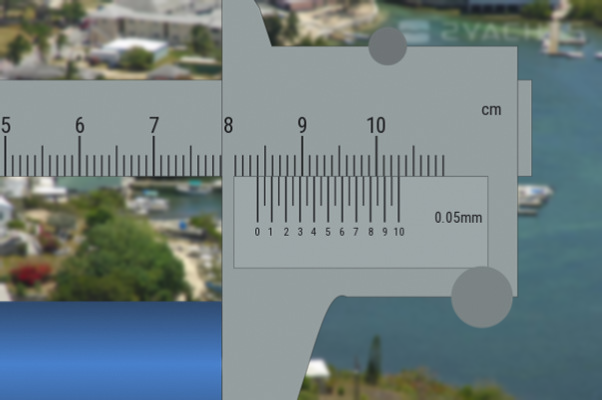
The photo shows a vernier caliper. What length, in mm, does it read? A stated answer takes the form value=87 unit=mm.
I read value=84.0 unit=mm
